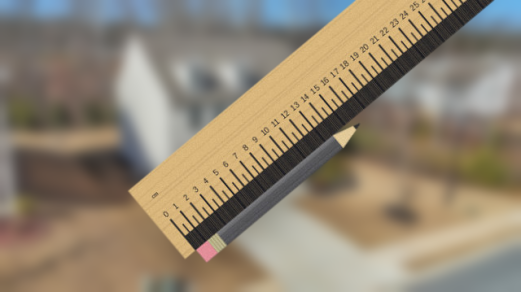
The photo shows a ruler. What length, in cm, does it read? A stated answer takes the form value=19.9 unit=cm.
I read value=16 unit=cm
